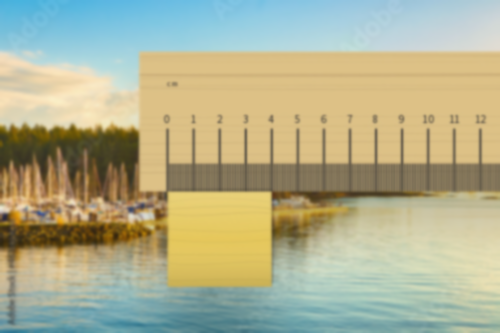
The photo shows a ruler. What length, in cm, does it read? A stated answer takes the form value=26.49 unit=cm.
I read value=4 unit=cm
